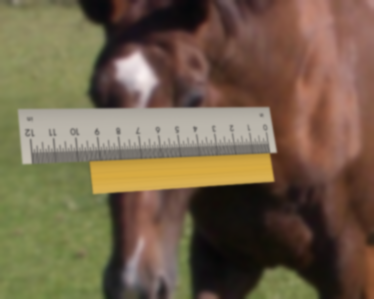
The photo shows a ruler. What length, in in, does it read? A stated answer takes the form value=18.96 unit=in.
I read value=9.5 unit=in
